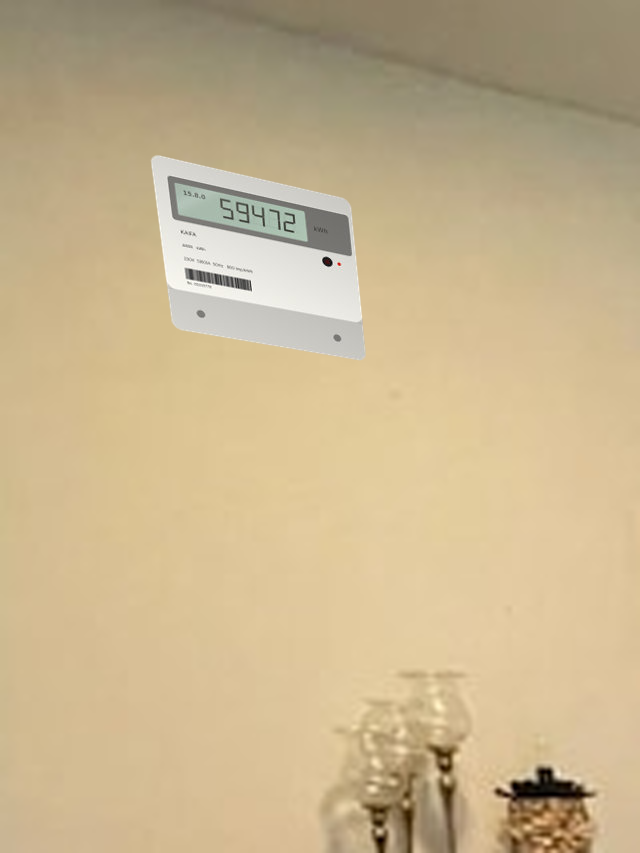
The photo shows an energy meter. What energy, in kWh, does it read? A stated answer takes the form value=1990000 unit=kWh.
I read value=59472 unit=kWh
